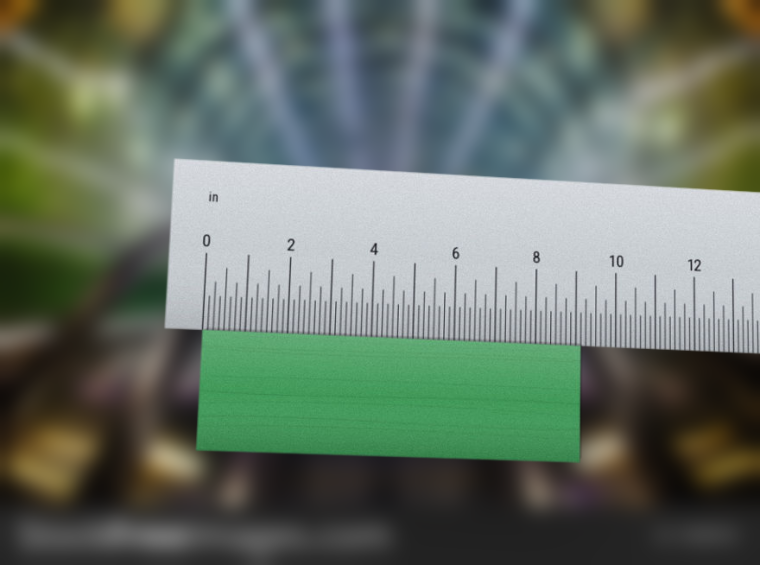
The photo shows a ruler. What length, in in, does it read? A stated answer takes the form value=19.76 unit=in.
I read value=9.125 unit=in
